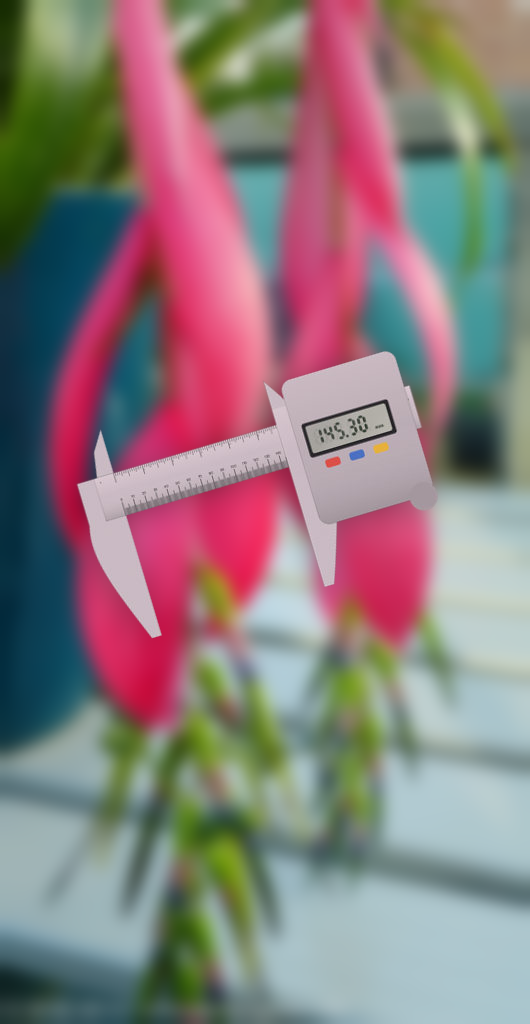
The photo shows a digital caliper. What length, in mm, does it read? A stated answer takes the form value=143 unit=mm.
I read value=145.30 unit=mm
